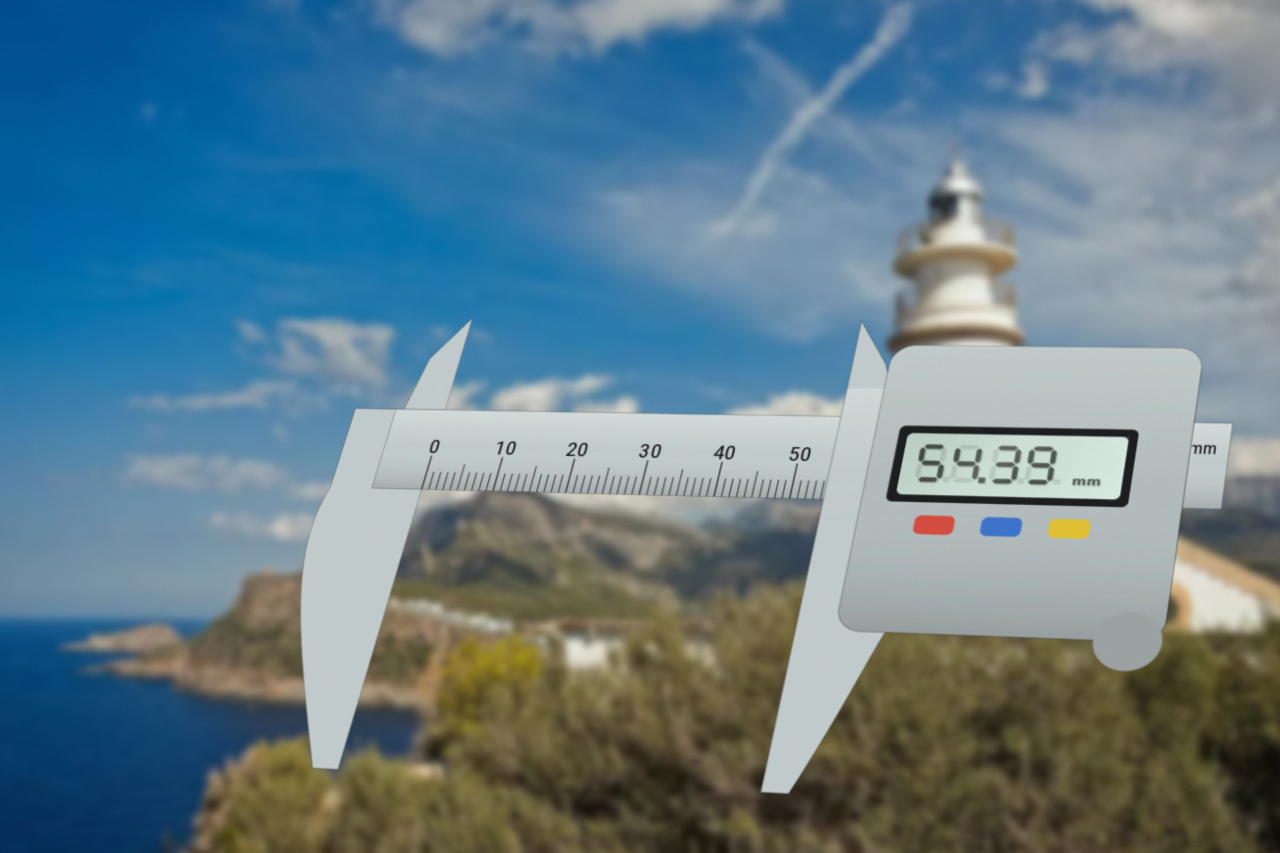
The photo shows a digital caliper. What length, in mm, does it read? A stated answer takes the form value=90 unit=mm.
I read value=54.39 unit=mm
